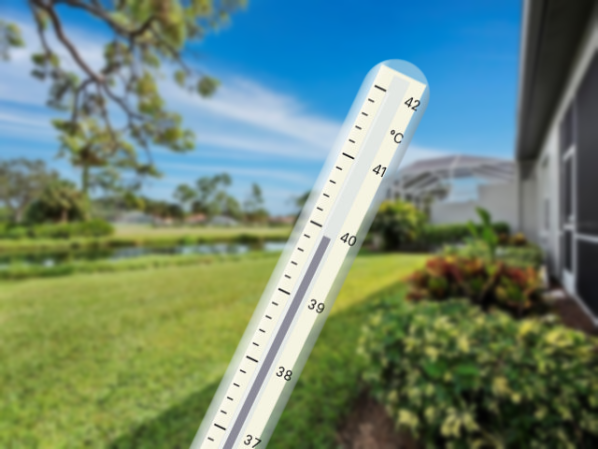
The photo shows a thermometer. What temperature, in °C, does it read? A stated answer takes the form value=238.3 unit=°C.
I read value=39.9 unit=°C
